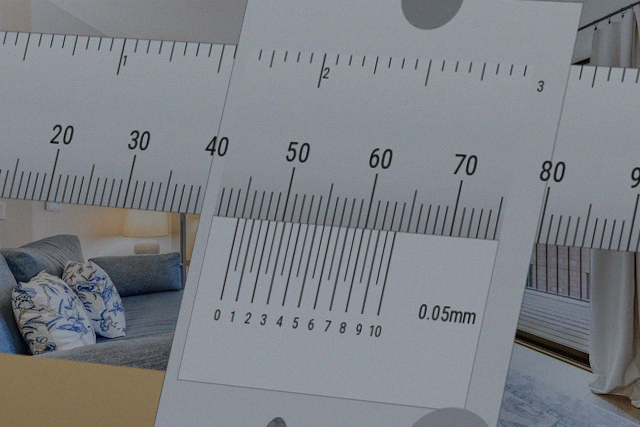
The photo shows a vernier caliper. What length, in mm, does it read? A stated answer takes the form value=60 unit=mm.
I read value=44.6 unit=mm
